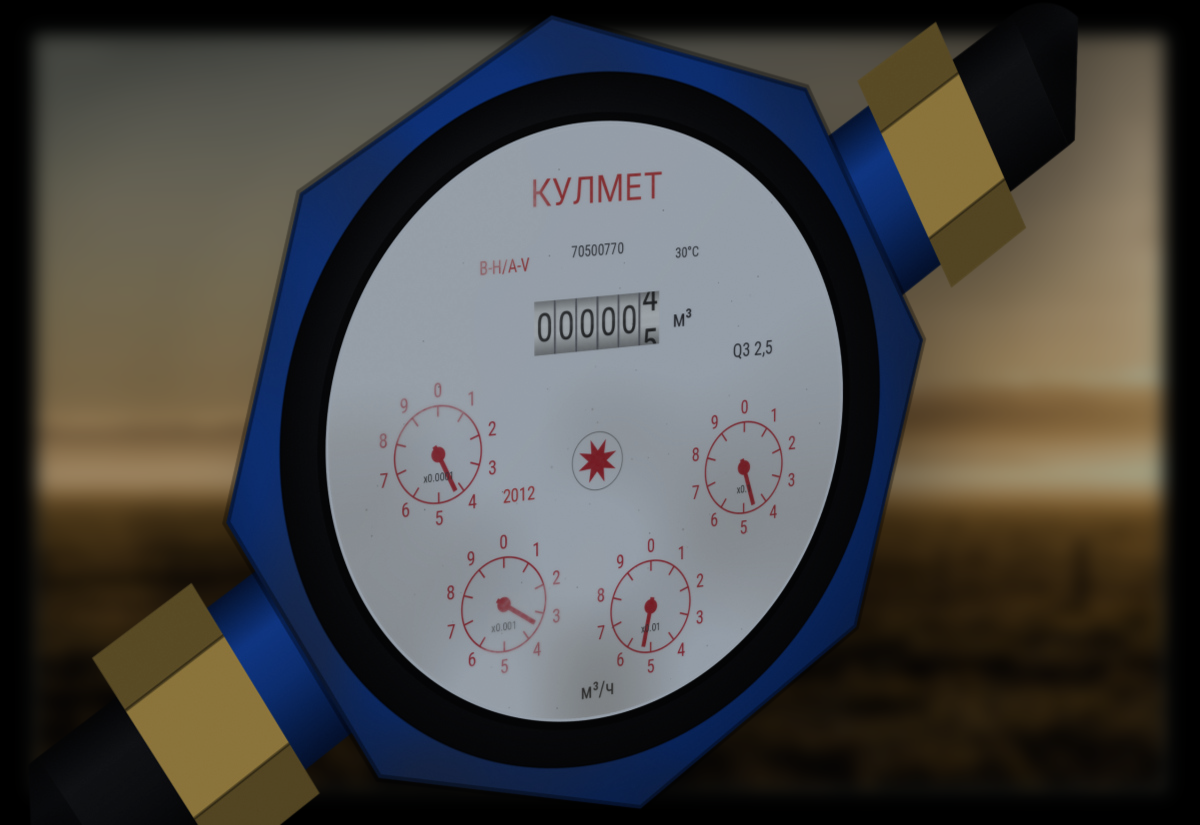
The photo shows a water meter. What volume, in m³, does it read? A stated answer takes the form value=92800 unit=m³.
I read value=4.4534 unit=m³
